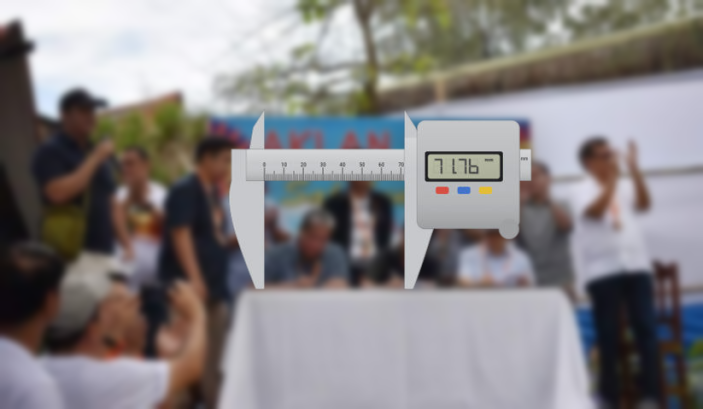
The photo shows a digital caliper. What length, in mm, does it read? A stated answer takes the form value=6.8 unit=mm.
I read value=71.76 unit=mm
